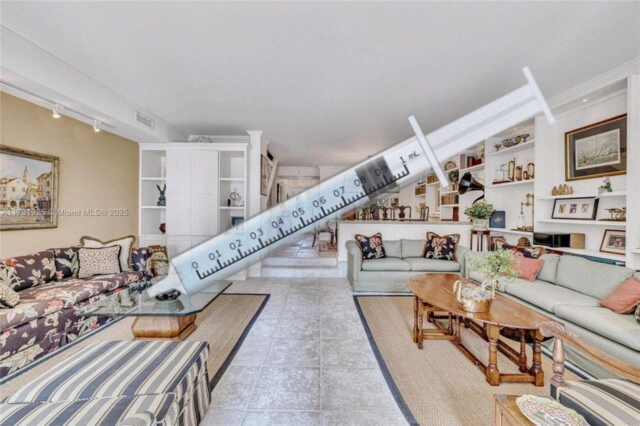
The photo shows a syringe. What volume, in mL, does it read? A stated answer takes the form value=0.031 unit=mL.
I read value=0.8 unit=mL
